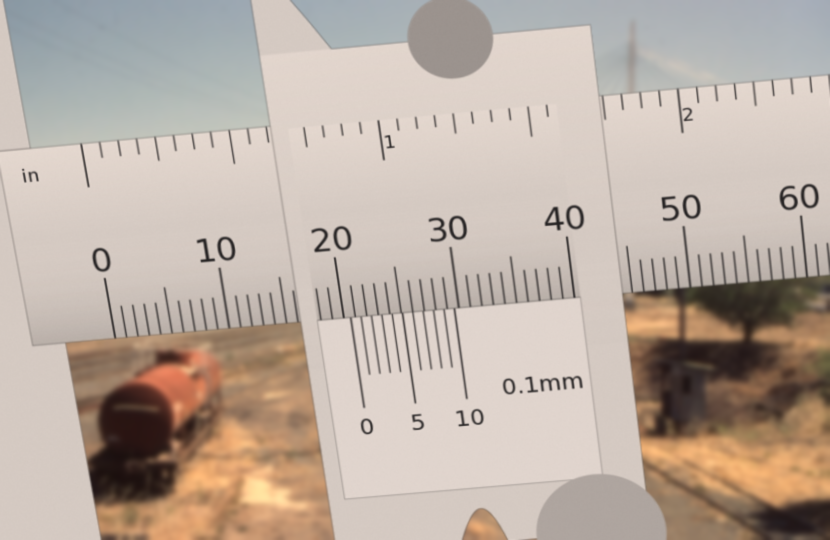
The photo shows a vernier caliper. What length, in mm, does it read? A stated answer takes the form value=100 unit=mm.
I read value=20.6 unit=mm
